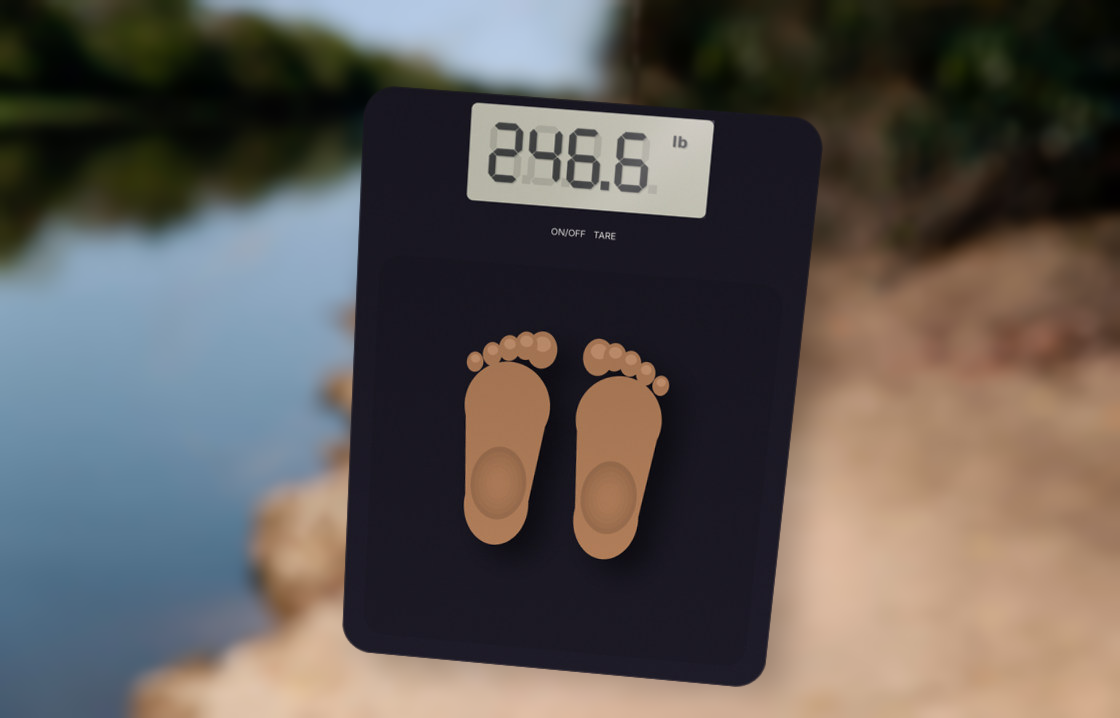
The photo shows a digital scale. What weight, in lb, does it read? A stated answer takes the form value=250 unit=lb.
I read value=246.6 unit=lb
